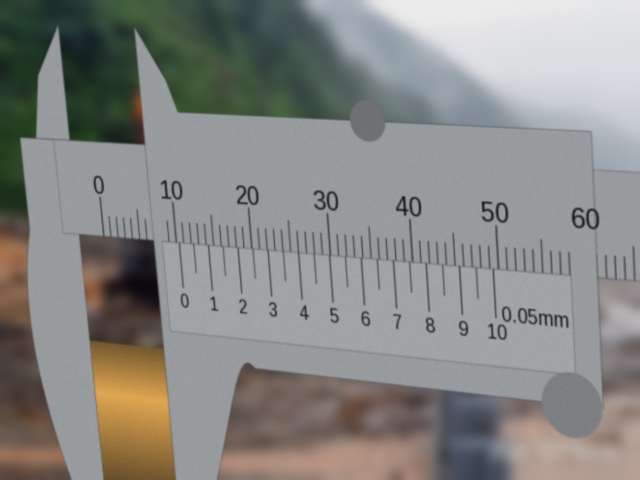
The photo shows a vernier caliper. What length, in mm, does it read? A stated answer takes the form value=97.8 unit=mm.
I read value=10.4 unit=mm
